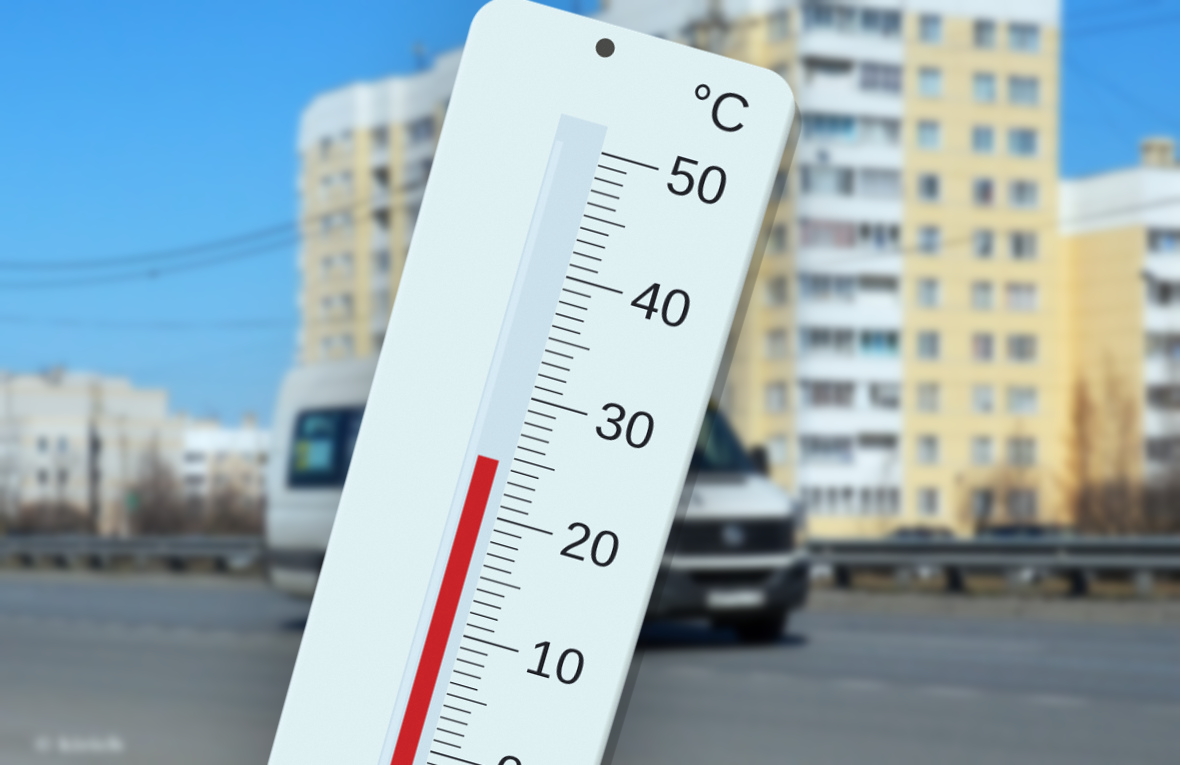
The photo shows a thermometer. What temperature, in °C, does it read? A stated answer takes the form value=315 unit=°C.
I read value=24.5 unit=°C
